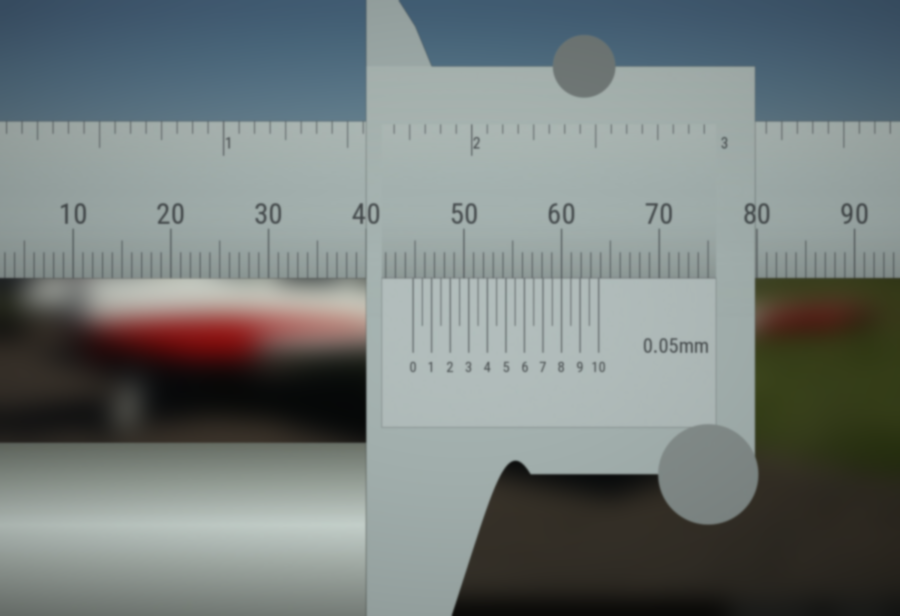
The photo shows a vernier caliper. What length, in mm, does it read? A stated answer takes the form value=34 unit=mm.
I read value=44.8 unit=mm
